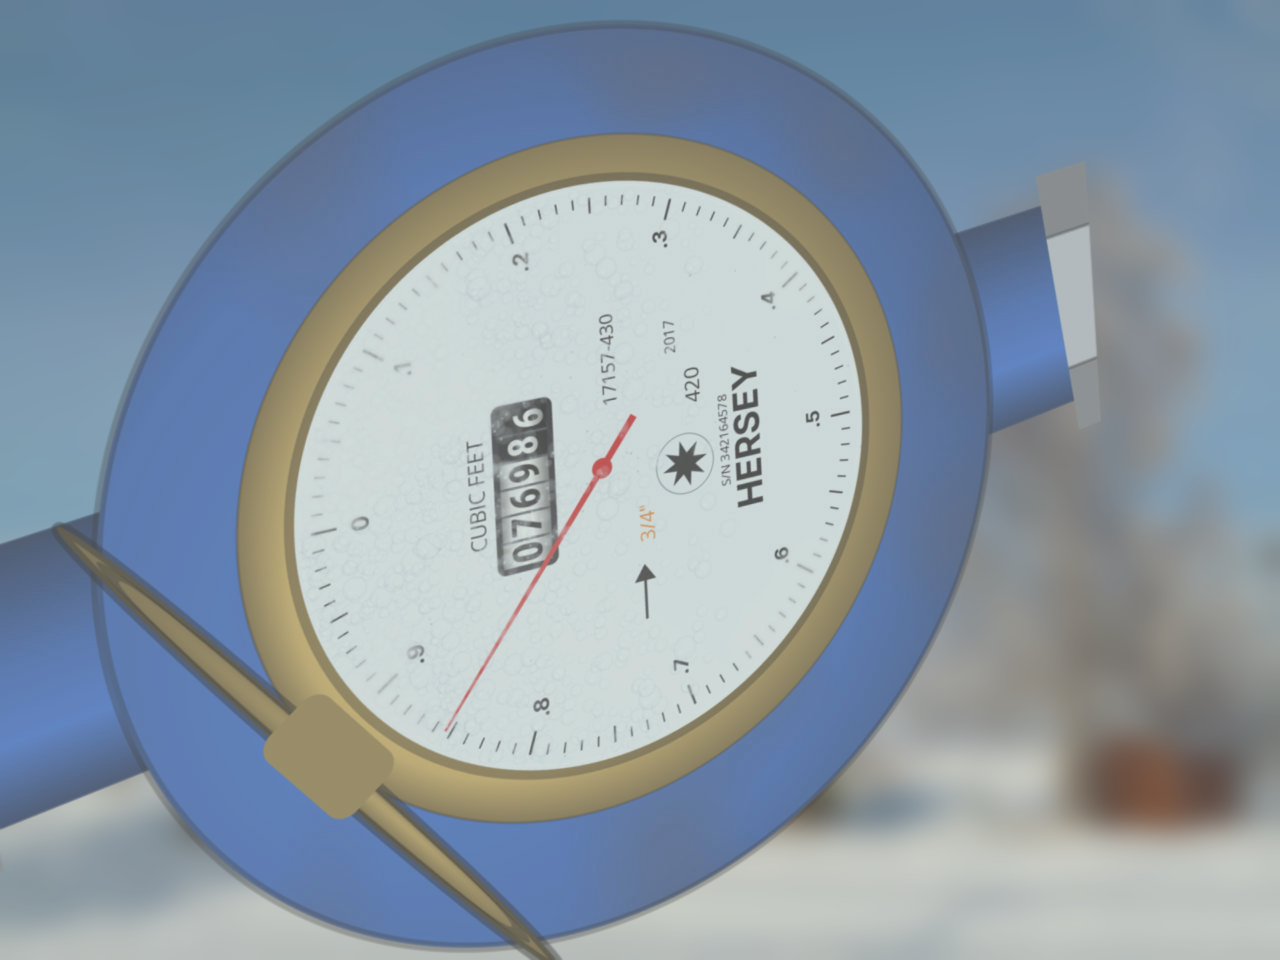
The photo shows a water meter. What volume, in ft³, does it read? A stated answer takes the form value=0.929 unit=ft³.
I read value=76985.85 unit=ft³
